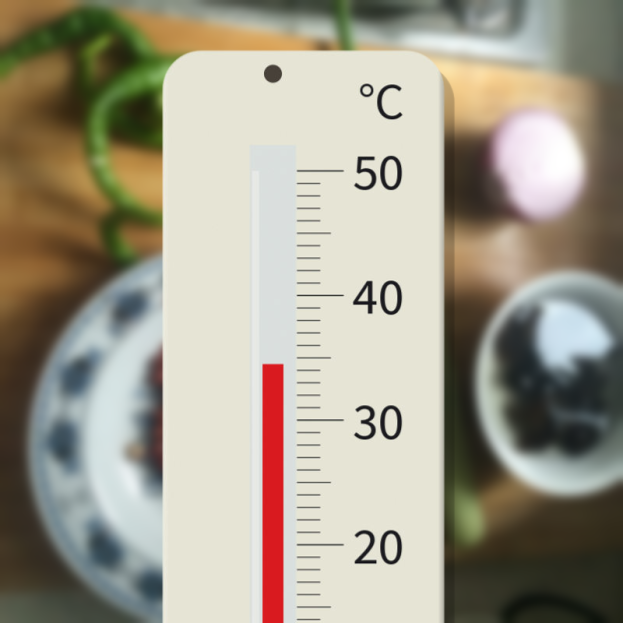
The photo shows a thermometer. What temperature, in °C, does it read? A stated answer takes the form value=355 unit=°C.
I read value=34.5 unit=°C
